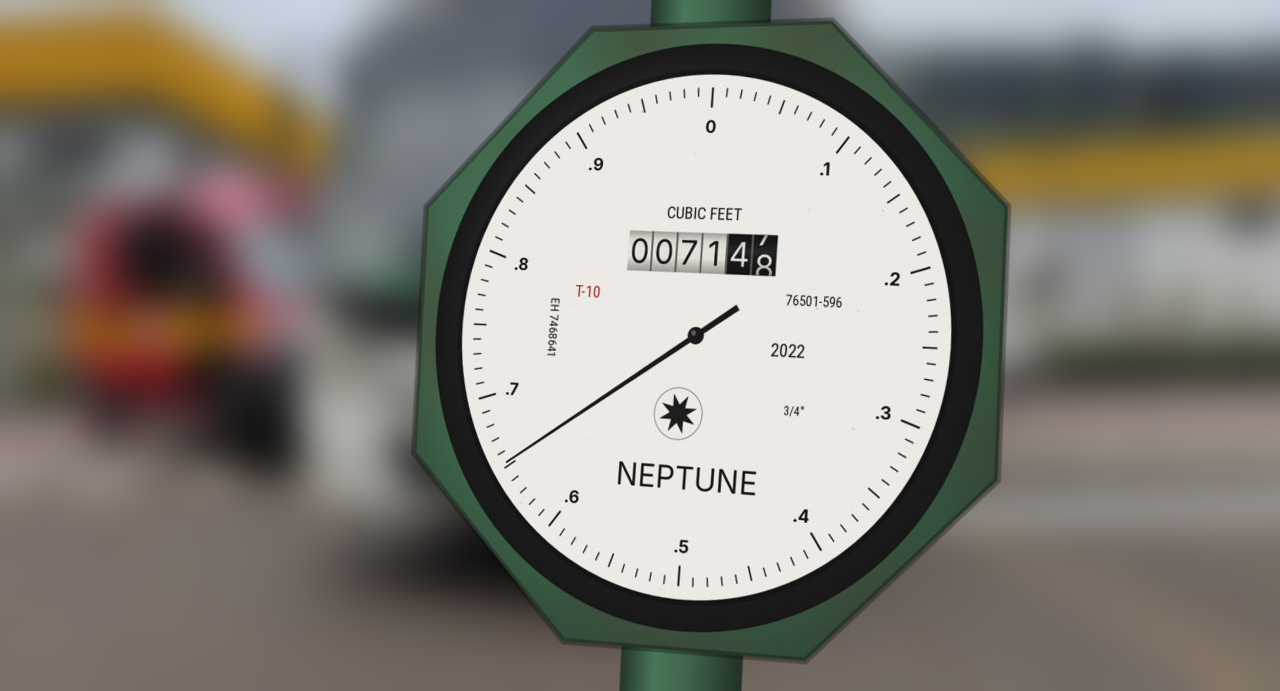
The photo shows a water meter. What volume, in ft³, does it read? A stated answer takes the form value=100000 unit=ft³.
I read value=7147.65 unit=ft³
